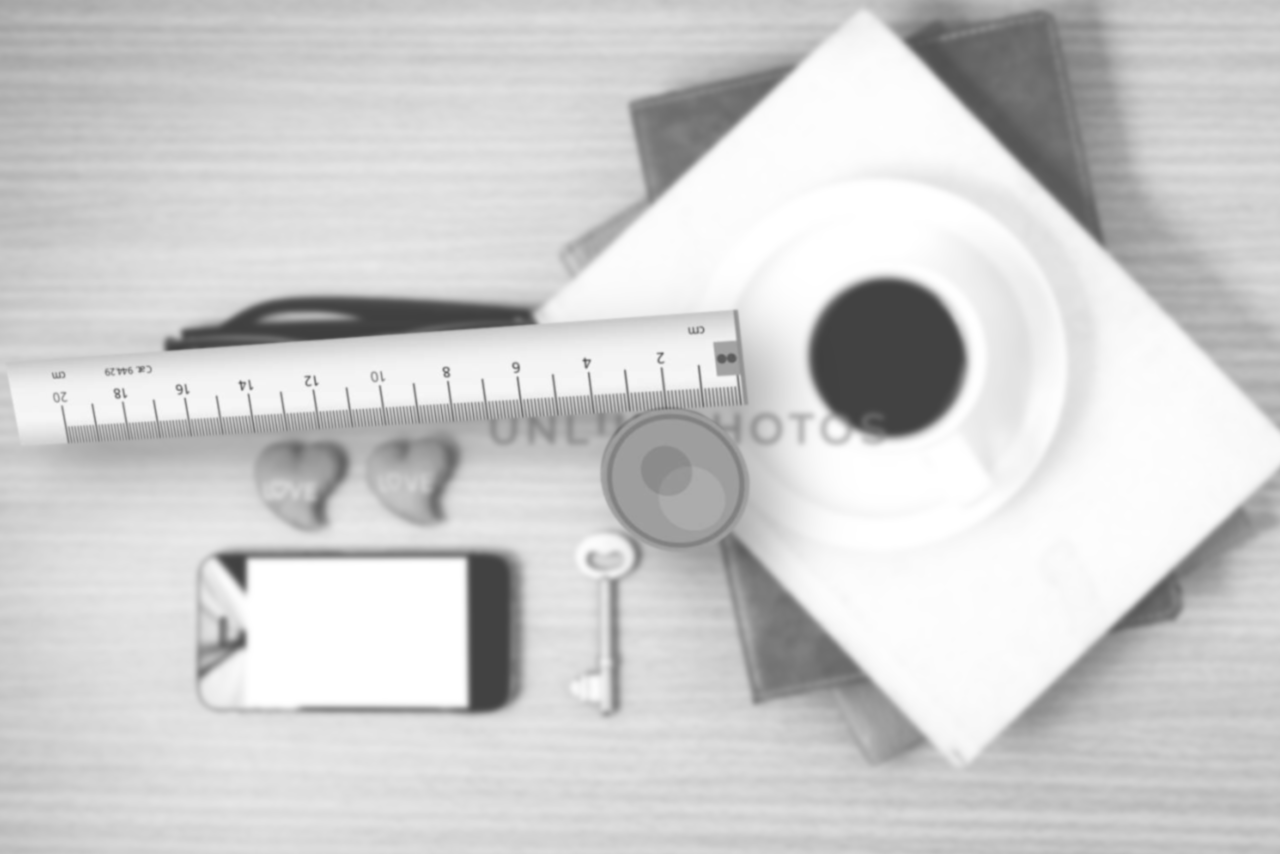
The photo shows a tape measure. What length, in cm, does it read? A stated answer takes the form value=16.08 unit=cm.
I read value=4 unit=cm
